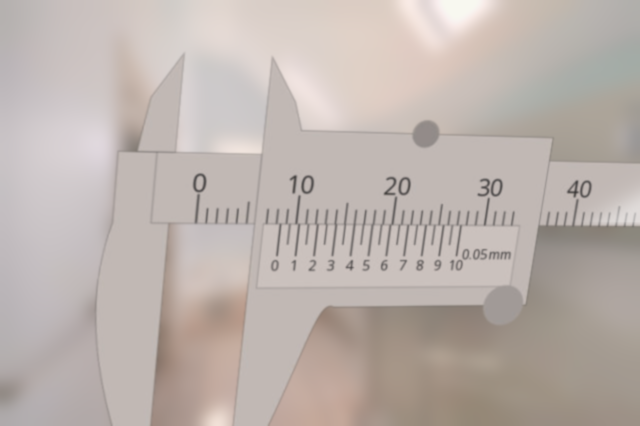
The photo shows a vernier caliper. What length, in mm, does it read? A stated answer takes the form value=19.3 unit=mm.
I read value=8.4 unit=mm
